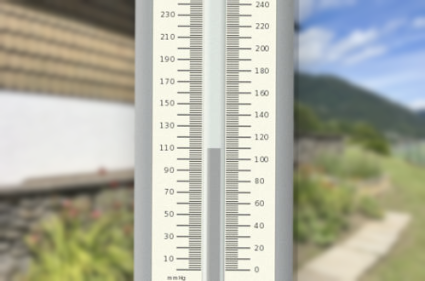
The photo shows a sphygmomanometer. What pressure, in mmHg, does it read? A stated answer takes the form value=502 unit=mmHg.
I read value=110 unit=mmHg
